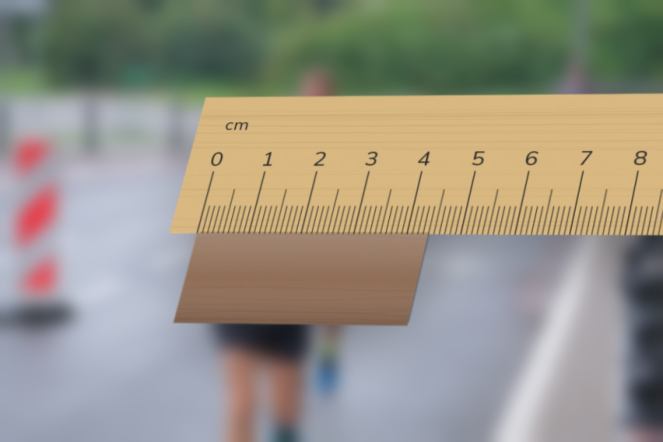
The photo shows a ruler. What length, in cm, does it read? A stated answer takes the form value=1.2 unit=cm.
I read value=4.4 unit=cm
